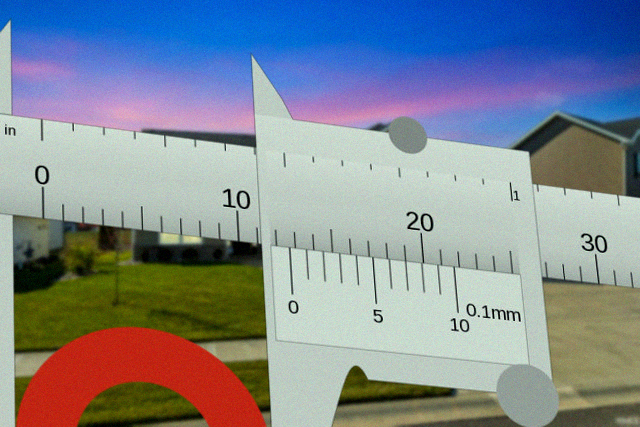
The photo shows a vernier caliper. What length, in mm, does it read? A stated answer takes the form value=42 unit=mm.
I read value=12.7 unit=mm
